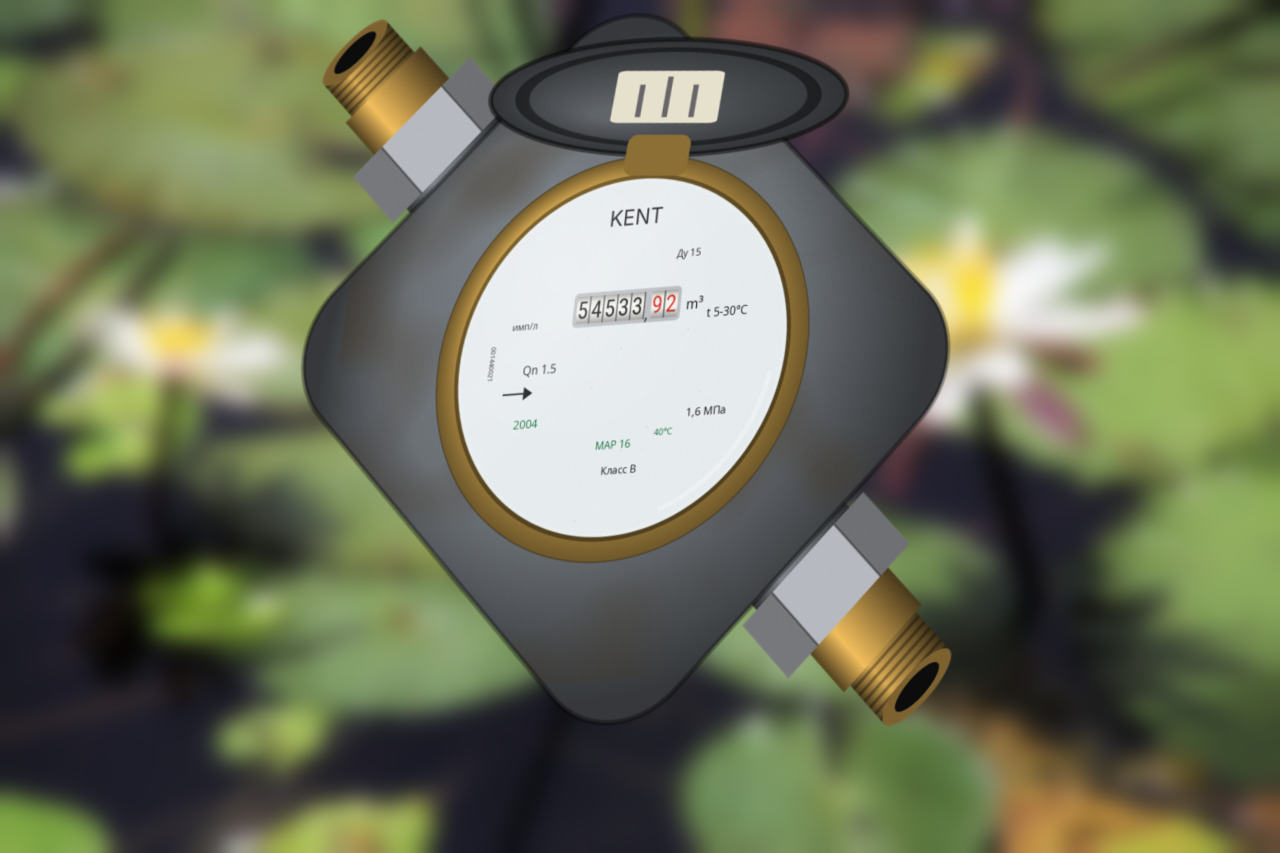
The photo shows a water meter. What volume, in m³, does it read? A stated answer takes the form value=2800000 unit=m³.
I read value=54533.92 unit=m³
